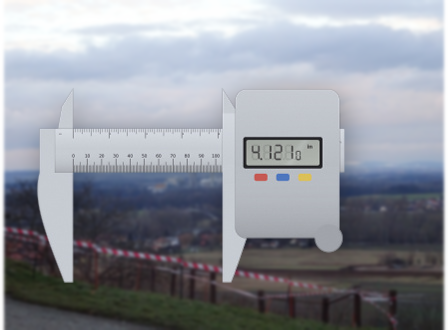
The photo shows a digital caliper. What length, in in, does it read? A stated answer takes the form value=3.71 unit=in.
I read value=4.1210 unit=in
